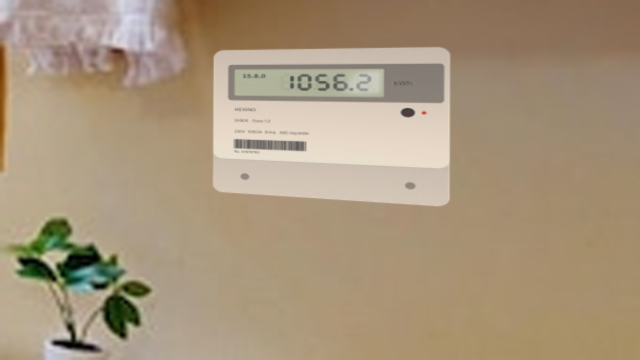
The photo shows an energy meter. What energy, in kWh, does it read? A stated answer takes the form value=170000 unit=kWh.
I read value=1056.2 unit=kWh
